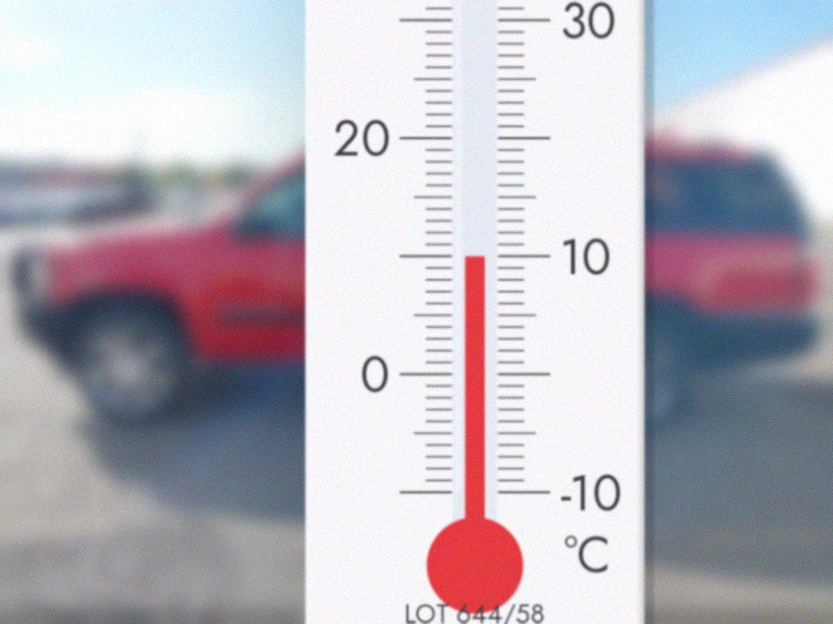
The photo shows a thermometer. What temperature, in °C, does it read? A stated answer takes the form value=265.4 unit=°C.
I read value=10 unit=°C
